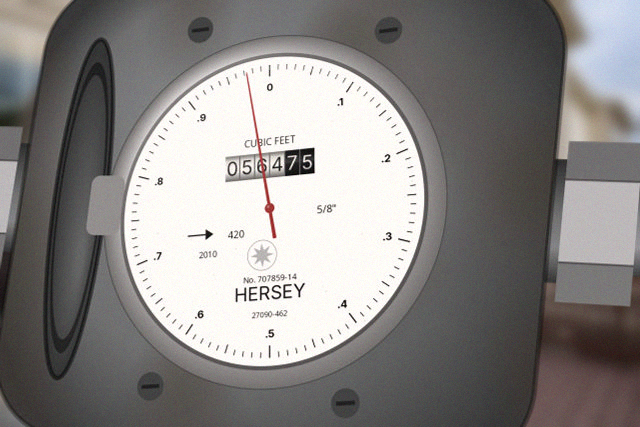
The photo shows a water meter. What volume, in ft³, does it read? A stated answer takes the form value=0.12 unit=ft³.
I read value=56474.97 unit=ft³
